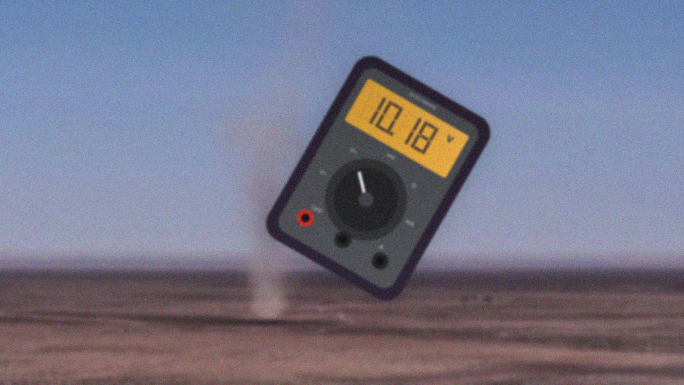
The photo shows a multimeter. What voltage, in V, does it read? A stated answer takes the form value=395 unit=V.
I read value=10.18 unit=V
